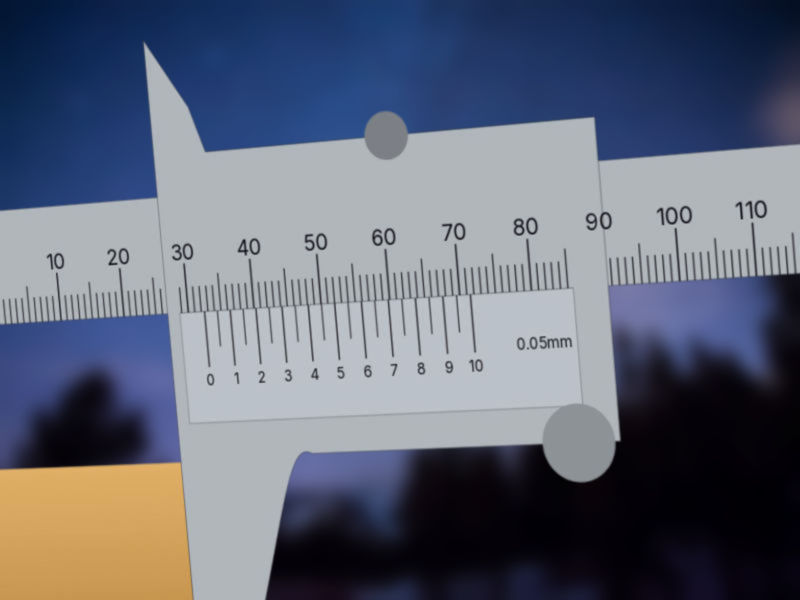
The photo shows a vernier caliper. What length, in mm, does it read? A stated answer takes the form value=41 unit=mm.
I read value=32.5 unit=mm
